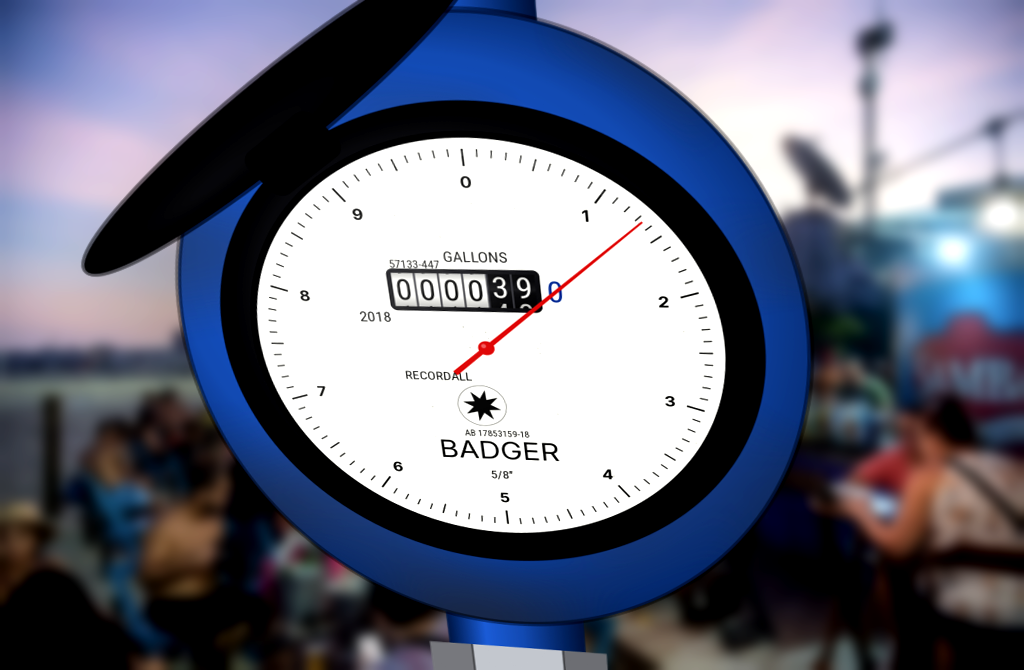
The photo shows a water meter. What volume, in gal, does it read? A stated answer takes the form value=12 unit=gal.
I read value=391.3 unit=gal
